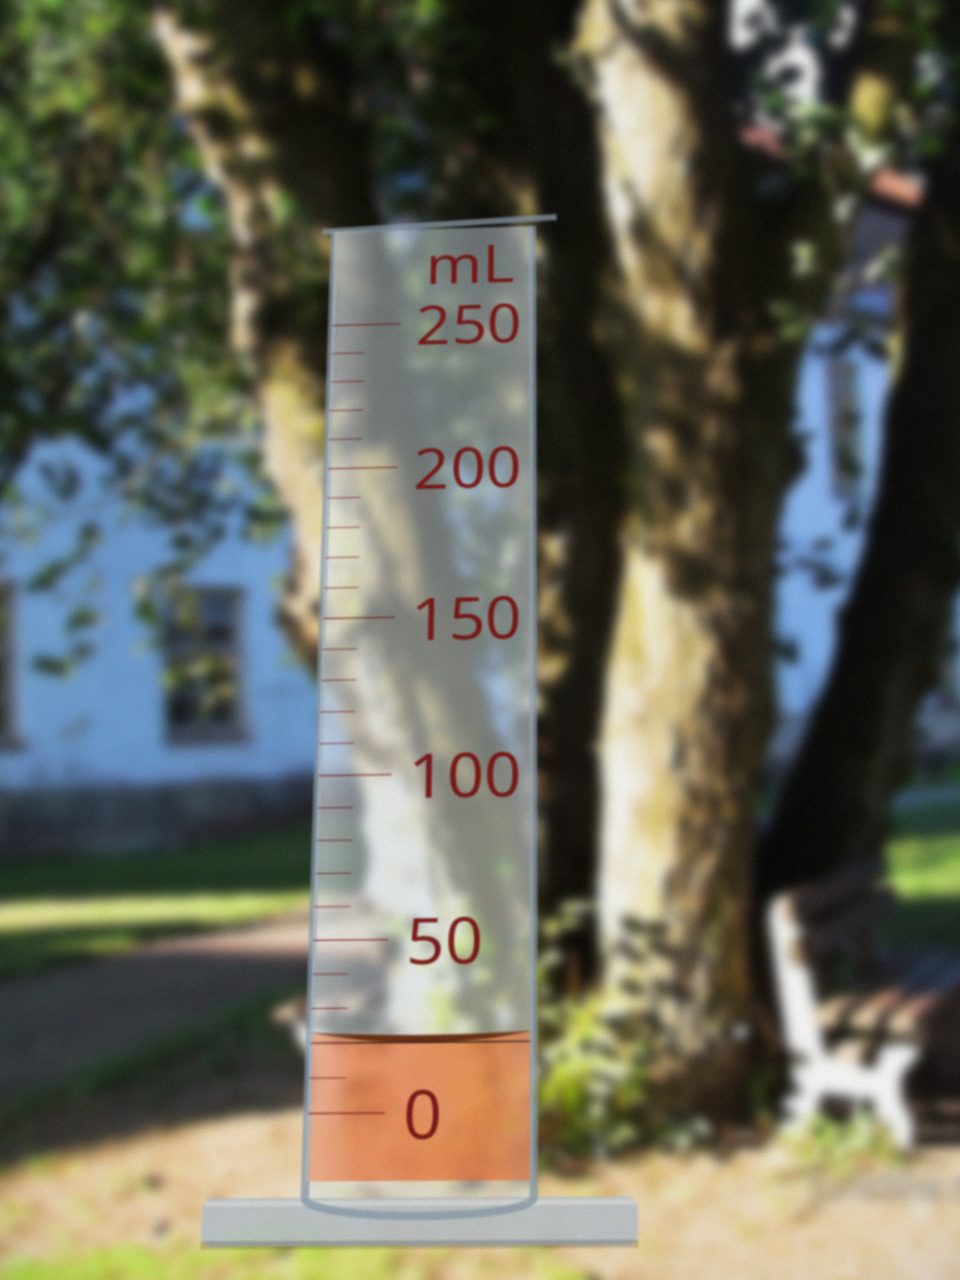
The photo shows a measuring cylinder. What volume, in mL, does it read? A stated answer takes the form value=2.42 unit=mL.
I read value=20 unit=mL
